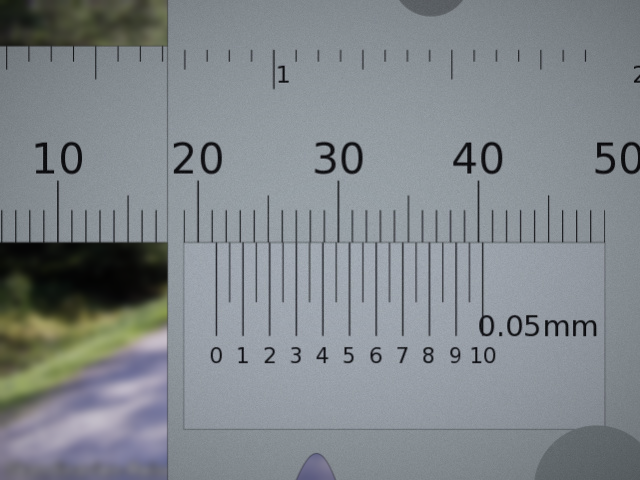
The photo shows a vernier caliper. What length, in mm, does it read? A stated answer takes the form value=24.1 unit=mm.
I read value=21.3 unit=mm
